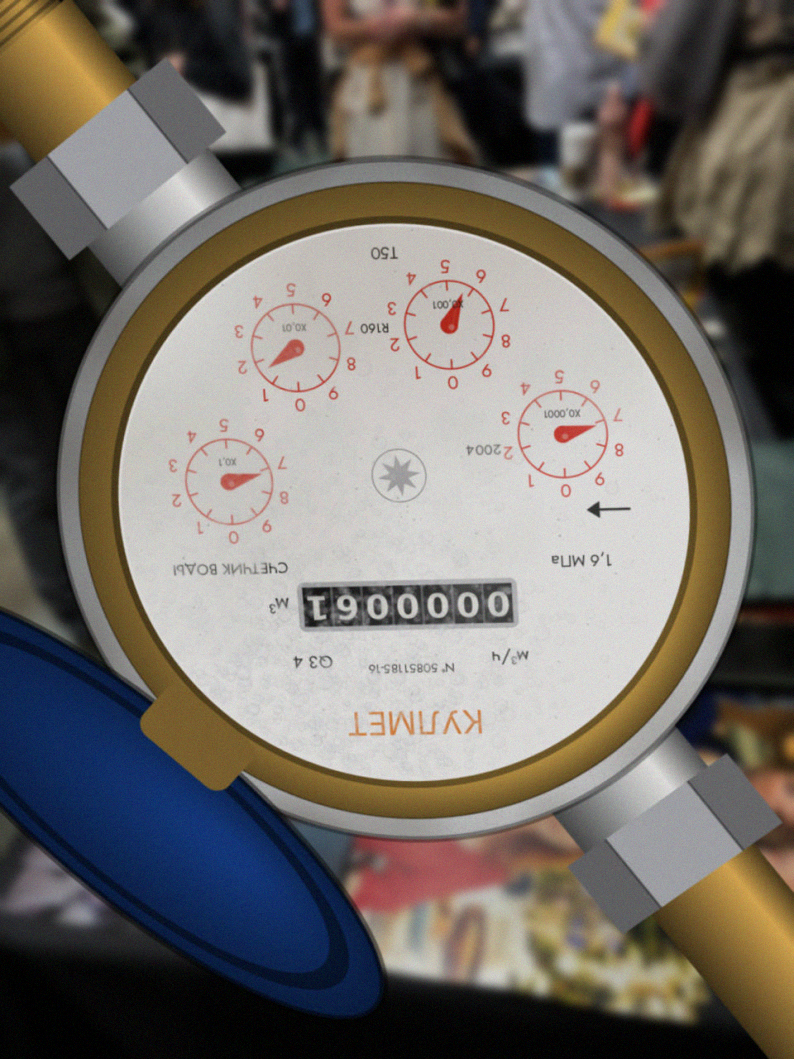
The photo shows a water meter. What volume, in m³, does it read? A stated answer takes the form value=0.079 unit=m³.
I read value=61.7157 unit=m³
